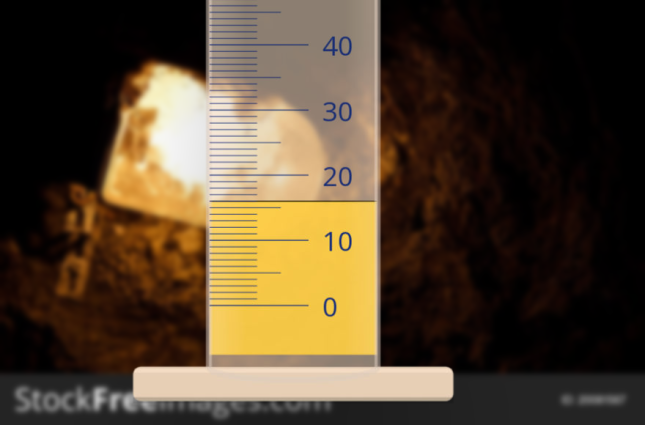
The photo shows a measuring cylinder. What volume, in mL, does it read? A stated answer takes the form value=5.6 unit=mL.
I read value=16 unit=mL
